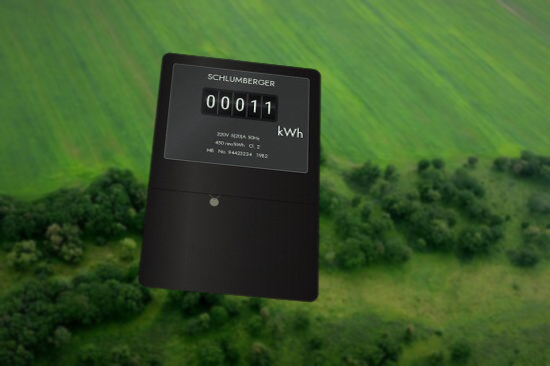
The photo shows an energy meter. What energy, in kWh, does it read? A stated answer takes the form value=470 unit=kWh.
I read value=11 unit=kWh
